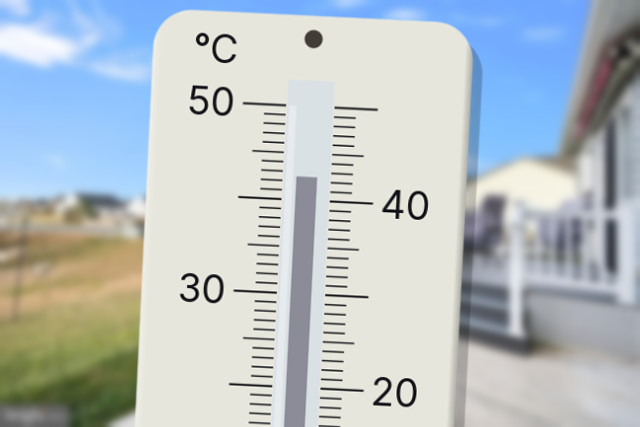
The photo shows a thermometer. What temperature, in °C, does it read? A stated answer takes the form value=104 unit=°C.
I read value=42.5 unit=°C
